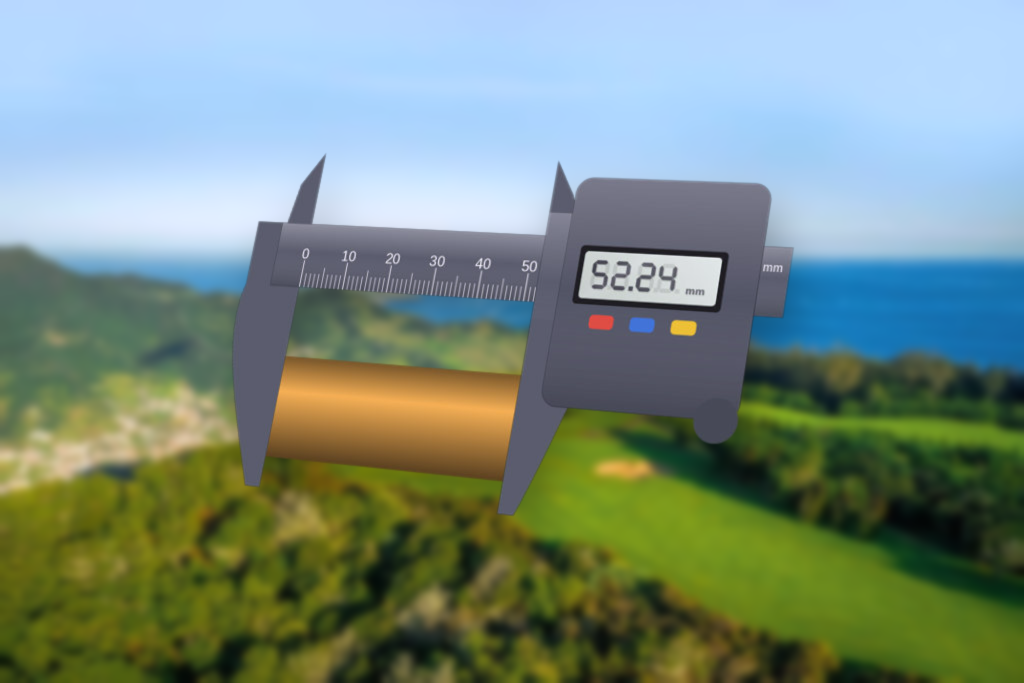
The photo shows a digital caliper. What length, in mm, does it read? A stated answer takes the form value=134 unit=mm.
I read value=52.24 unit=mm
